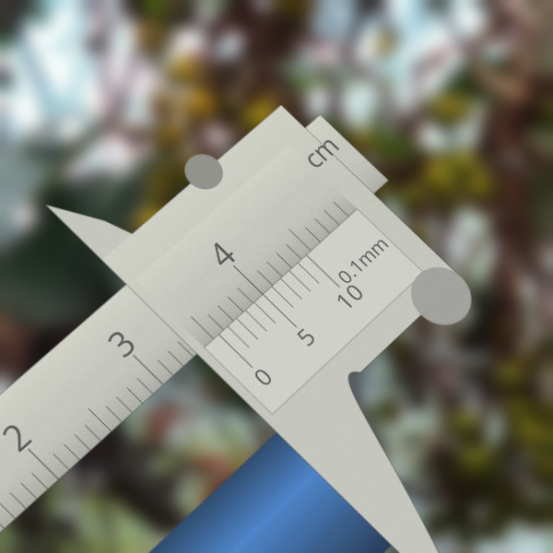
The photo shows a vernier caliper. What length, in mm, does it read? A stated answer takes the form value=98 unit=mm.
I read value=35.5 unit=mm
